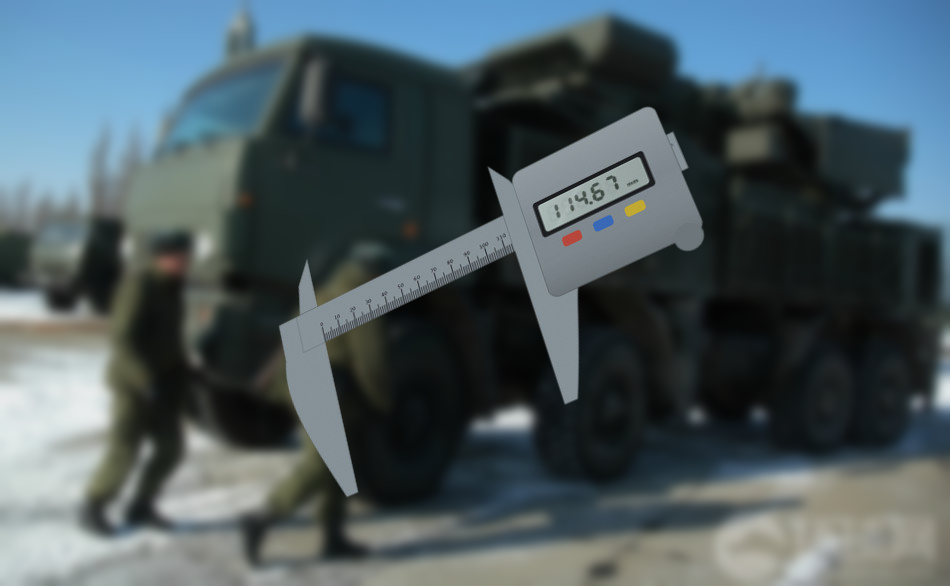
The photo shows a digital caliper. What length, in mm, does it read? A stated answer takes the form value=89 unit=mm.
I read value=114.67 unit=mm
